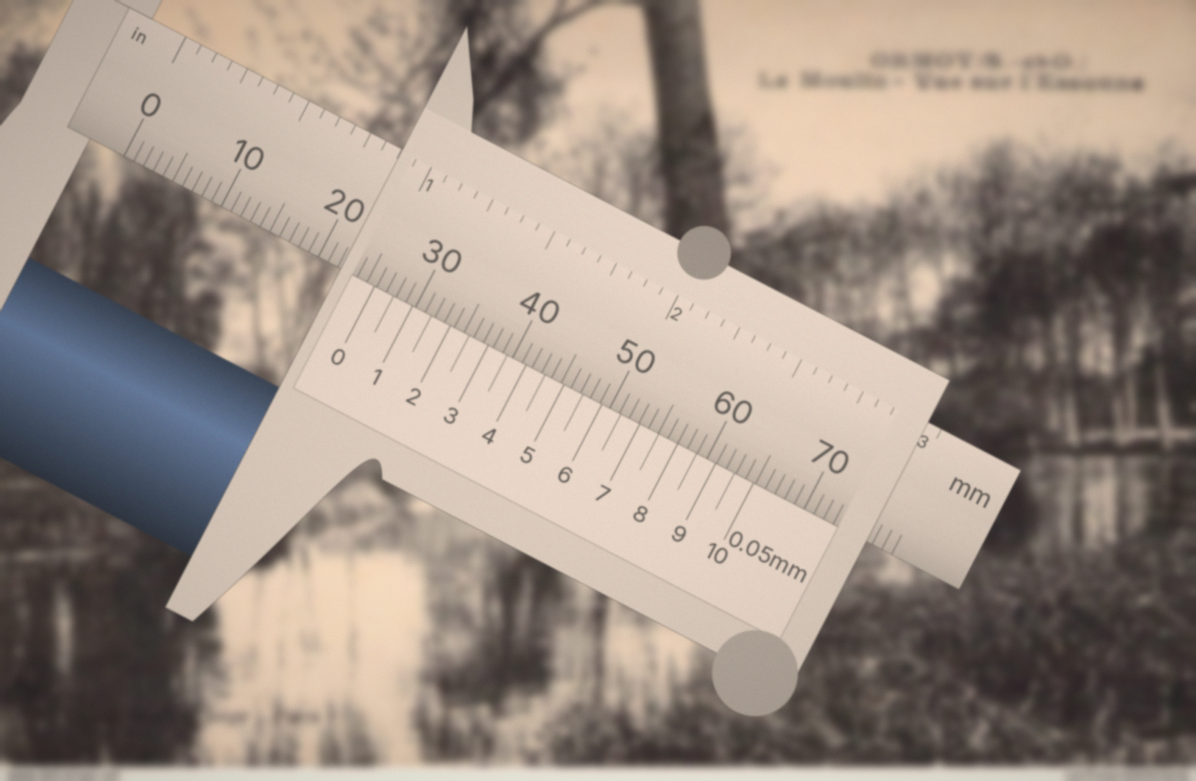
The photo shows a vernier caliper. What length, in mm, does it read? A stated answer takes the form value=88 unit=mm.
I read value=25.8 unit=mm
